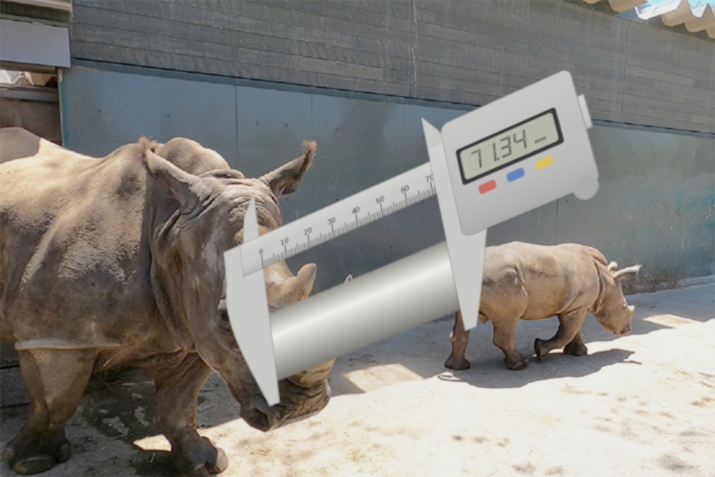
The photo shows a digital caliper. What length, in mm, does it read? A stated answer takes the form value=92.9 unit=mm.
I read value=71.34 unit=mm
